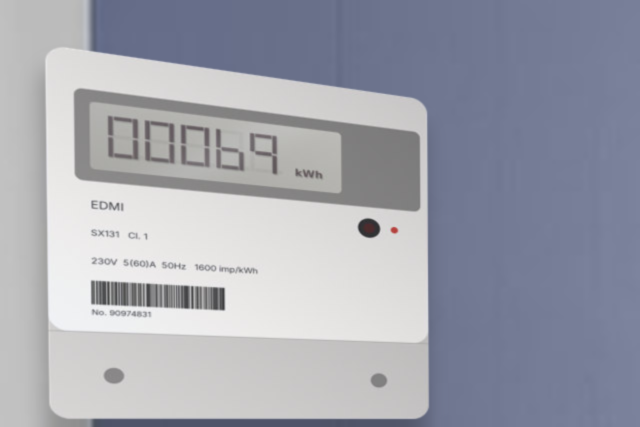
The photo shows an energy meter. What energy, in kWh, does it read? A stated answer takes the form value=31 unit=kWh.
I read value=69 unit=kWh
